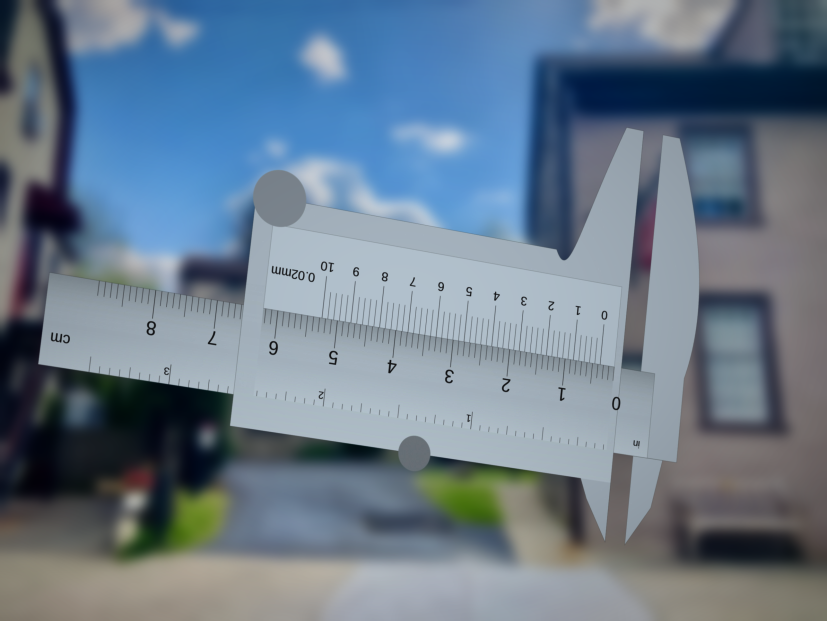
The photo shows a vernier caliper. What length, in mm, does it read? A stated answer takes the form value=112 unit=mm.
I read value=3.6 unit=mm
